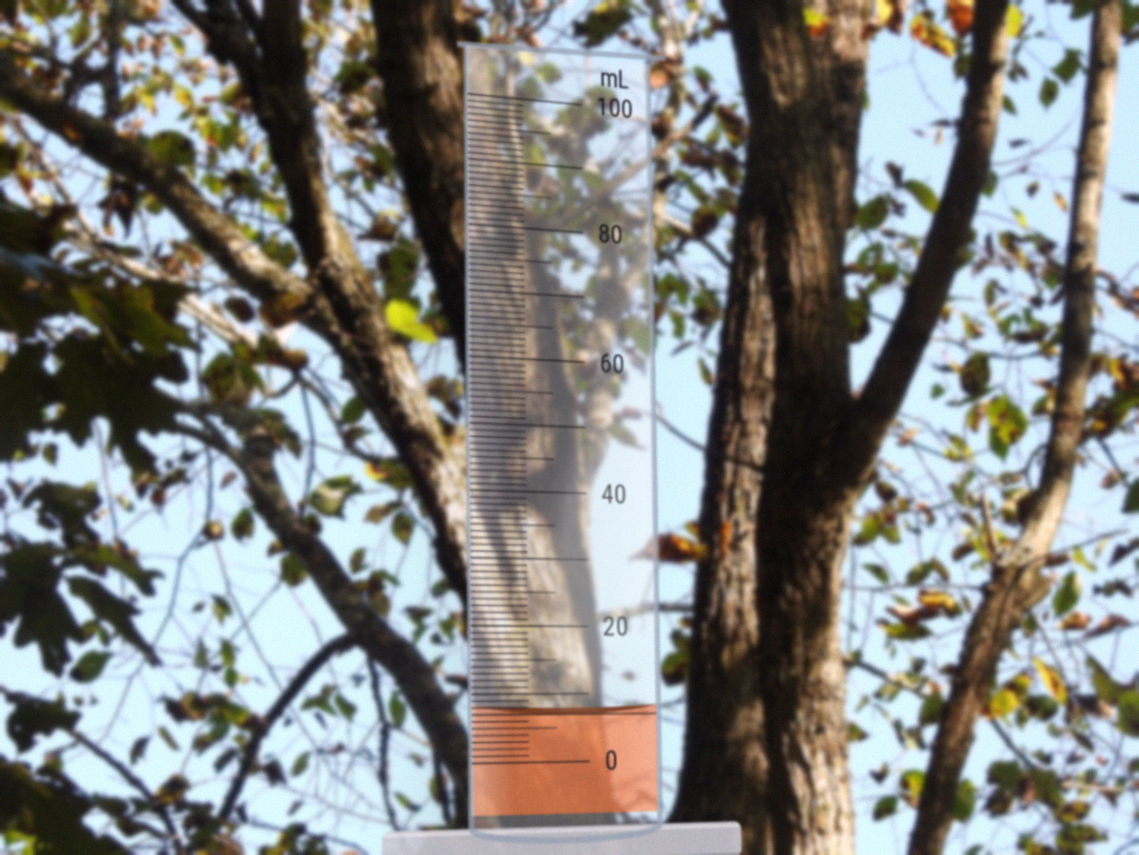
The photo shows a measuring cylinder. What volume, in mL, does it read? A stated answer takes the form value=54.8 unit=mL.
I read value=7 unit=mL
